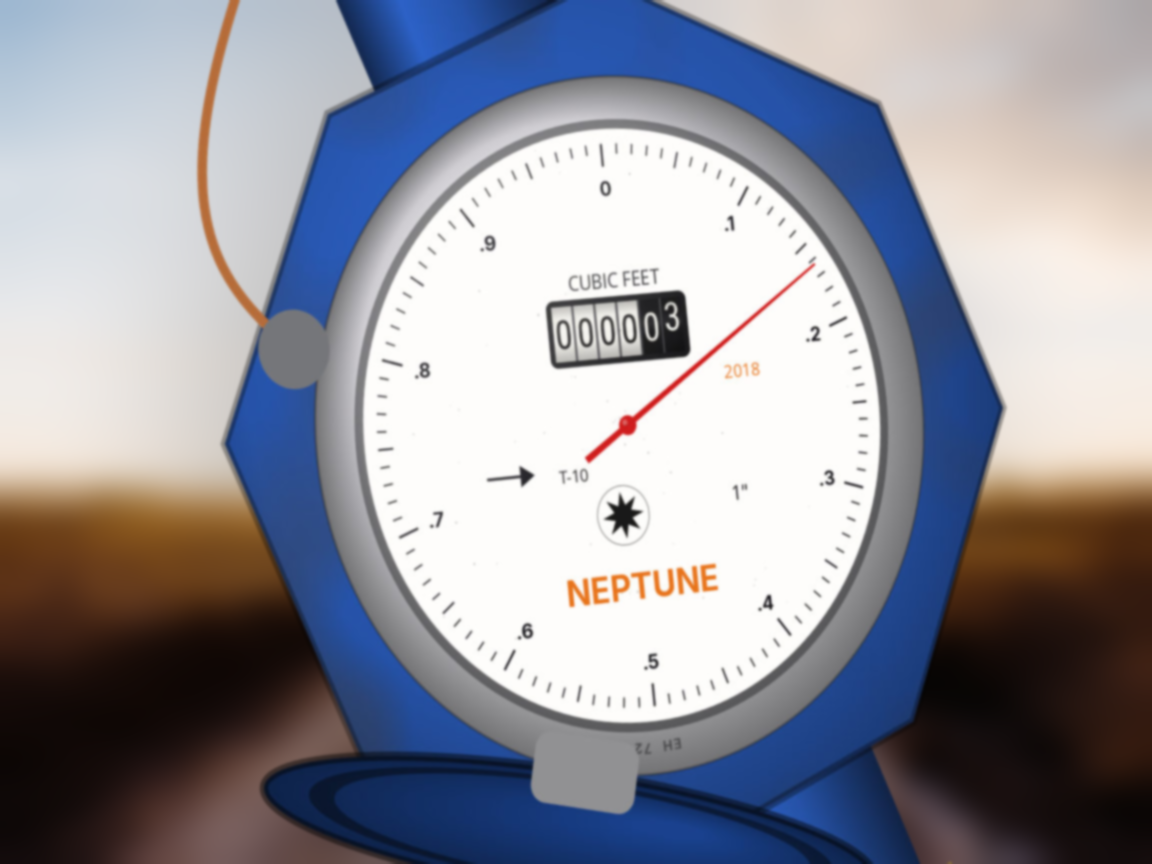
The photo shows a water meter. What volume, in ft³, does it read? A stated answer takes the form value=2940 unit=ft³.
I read value=3.16 unit=ft³
